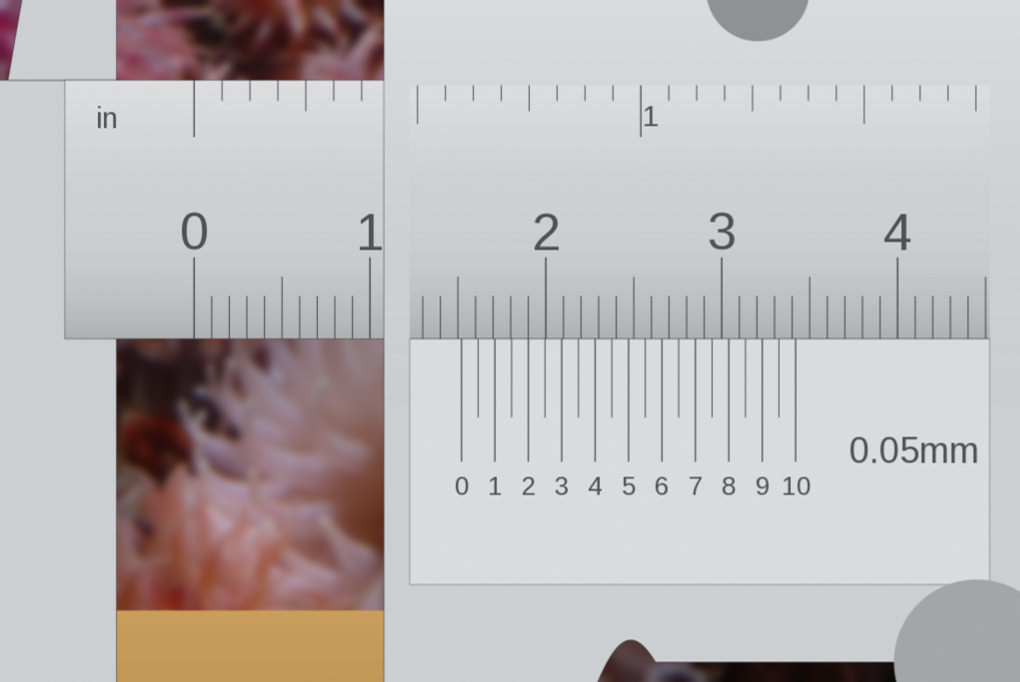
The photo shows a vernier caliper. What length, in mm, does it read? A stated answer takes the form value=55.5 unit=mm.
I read value=15.2 unit=mm
